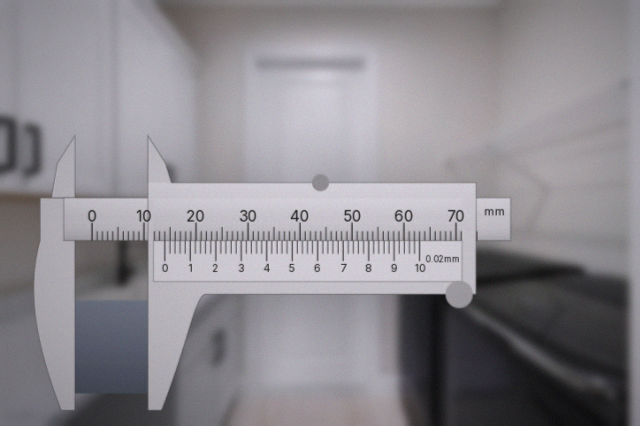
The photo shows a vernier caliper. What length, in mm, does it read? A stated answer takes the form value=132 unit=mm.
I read value=14.0 unit=mm
